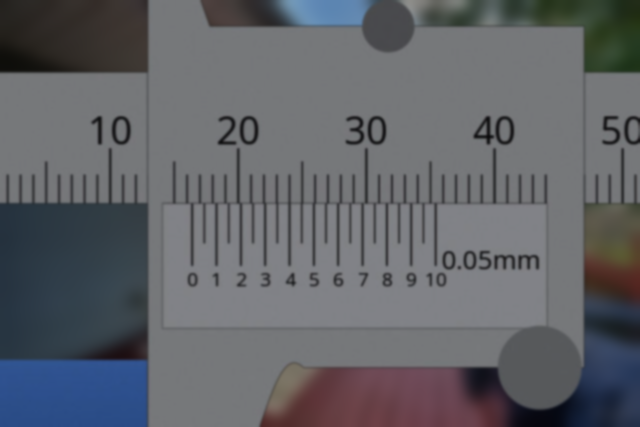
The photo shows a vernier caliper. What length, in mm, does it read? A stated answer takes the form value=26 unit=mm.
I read value=16.4 unit=mm
